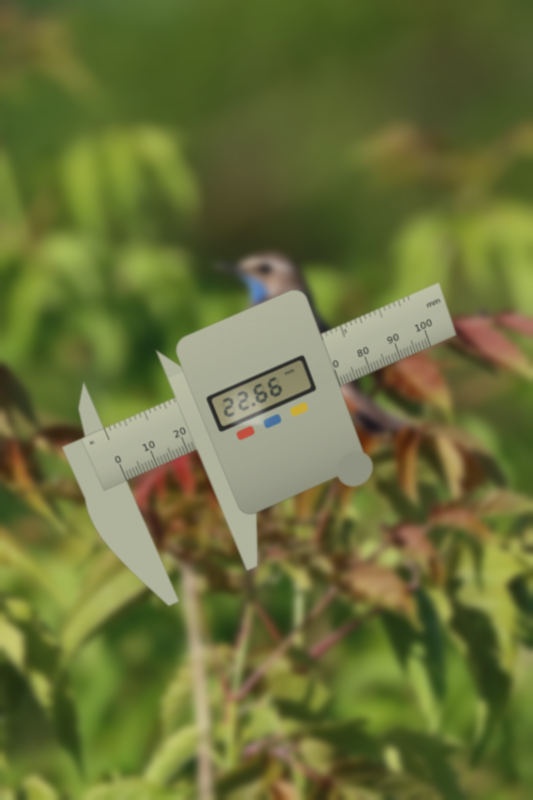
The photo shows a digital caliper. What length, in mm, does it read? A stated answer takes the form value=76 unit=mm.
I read value=22.66 unit=mm
